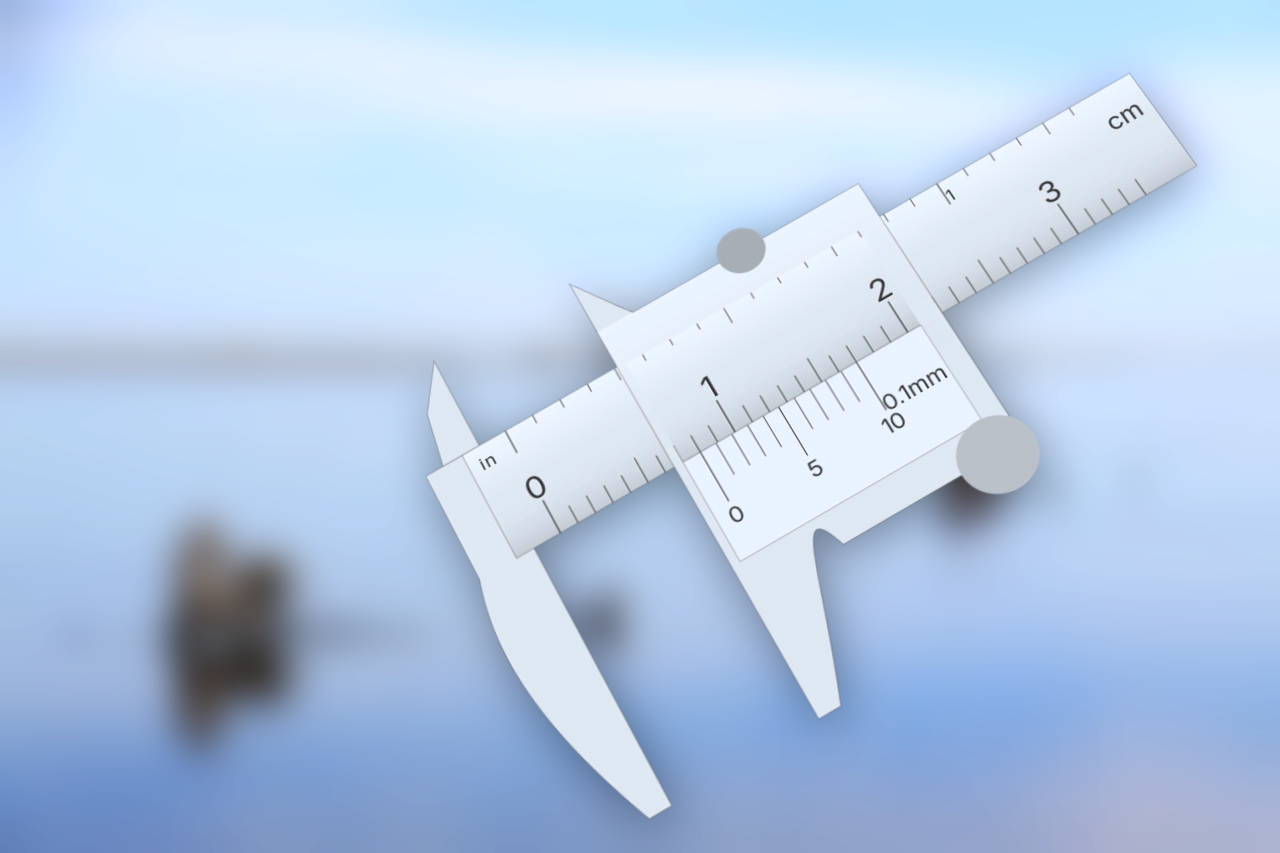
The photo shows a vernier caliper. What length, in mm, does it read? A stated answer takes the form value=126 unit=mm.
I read value=8.0 unit=mm
